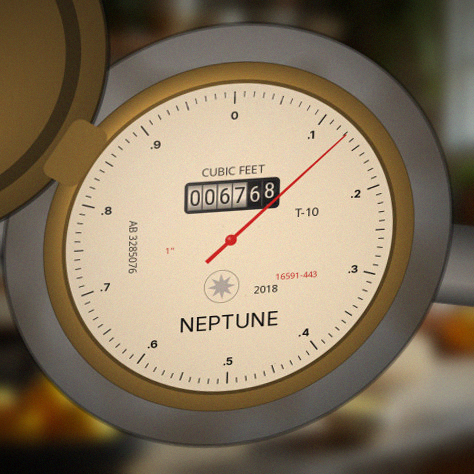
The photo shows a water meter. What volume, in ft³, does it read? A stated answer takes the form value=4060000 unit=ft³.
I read value=6768.13 unit=ft³
